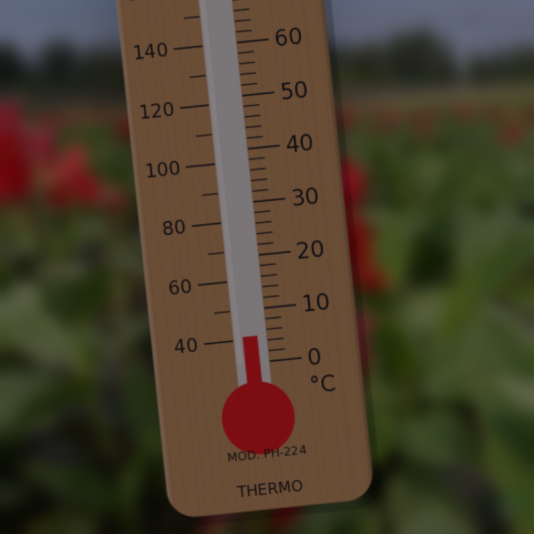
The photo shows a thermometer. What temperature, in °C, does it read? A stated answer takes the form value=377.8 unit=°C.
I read value=5 unit=°C
